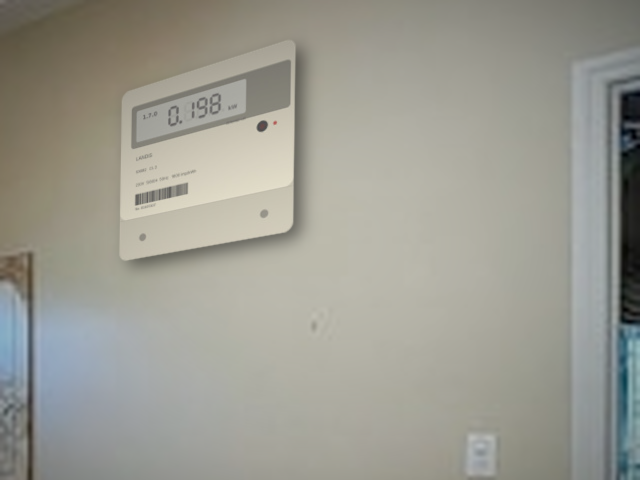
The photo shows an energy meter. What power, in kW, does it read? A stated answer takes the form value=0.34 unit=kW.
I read value=0.198 unit=kW
